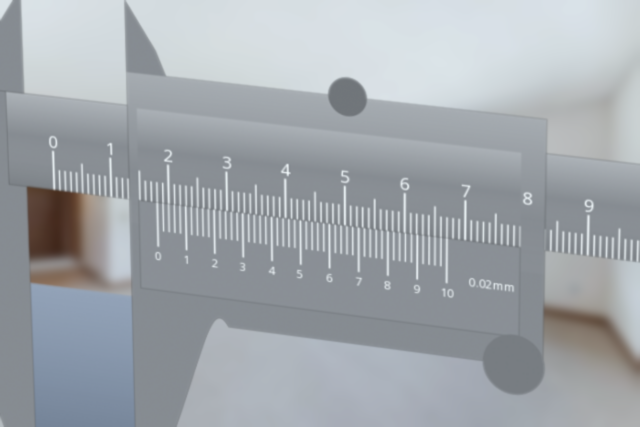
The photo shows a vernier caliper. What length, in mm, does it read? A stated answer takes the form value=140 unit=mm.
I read value=18.0 unit=mm
